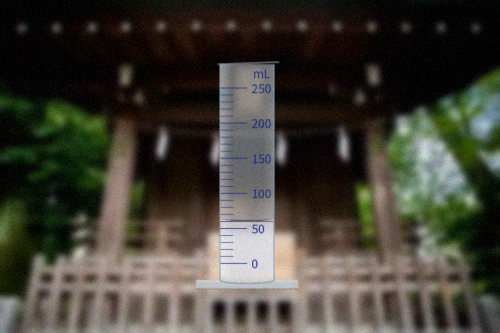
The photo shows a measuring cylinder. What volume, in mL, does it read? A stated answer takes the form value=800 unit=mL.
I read value=60 unit=mL
